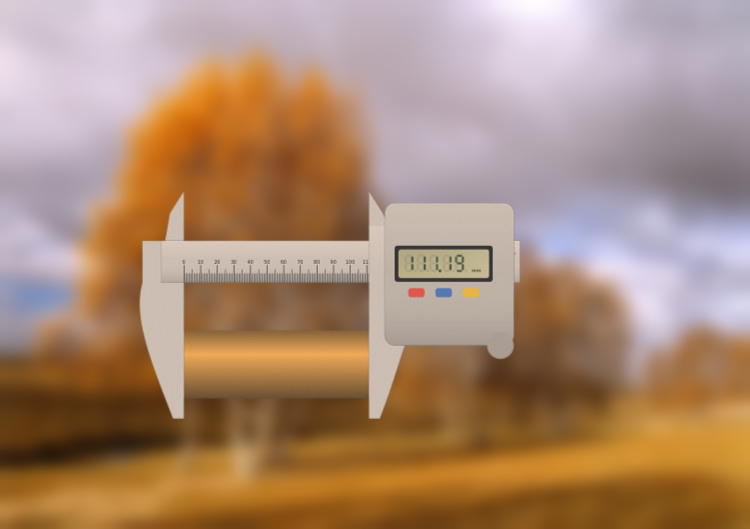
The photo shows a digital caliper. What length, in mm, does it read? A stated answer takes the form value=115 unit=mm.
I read value=111.19 unit=mm
